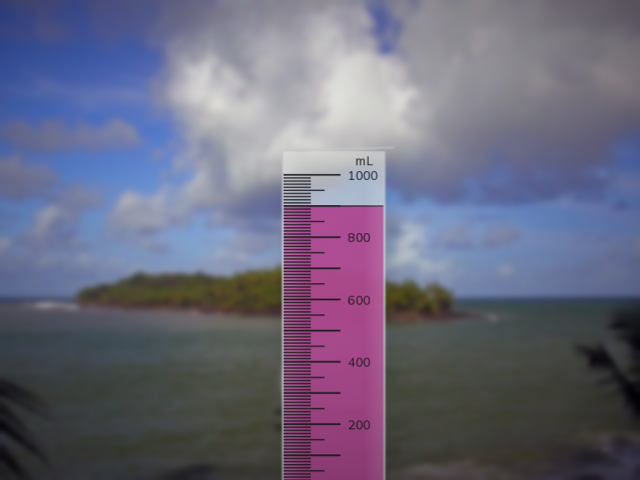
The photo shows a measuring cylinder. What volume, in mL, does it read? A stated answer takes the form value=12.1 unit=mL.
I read value=900 unit=mL
